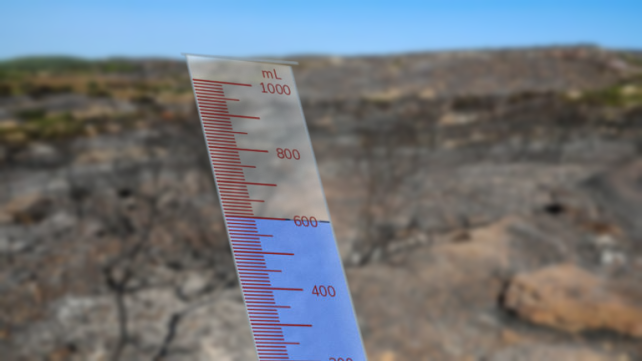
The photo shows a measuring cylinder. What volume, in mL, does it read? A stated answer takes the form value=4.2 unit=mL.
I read value=600 unit=mL
